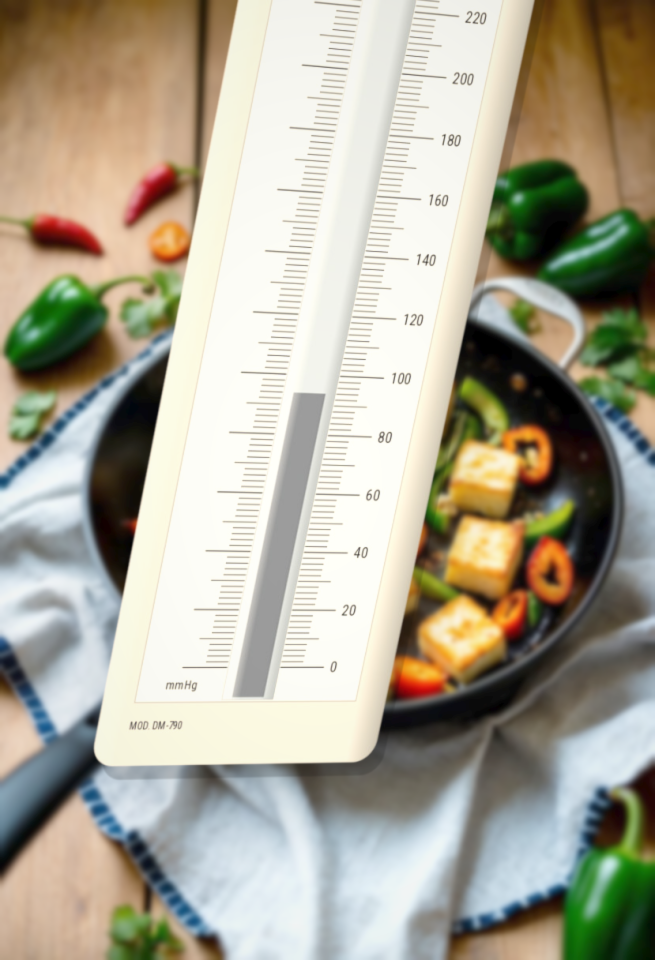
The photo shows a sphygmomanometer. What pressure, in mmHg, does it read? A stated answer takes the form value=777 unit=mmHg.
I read value=94 unit=mmHg
